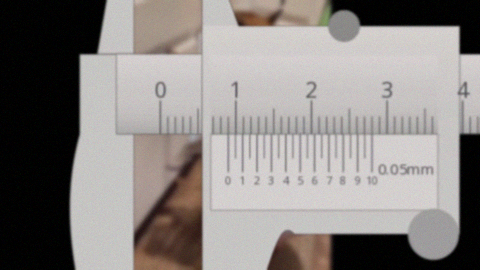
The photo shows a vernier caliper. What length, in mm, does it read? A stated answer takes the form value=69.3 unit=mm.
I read value=9.0 unit=mm
